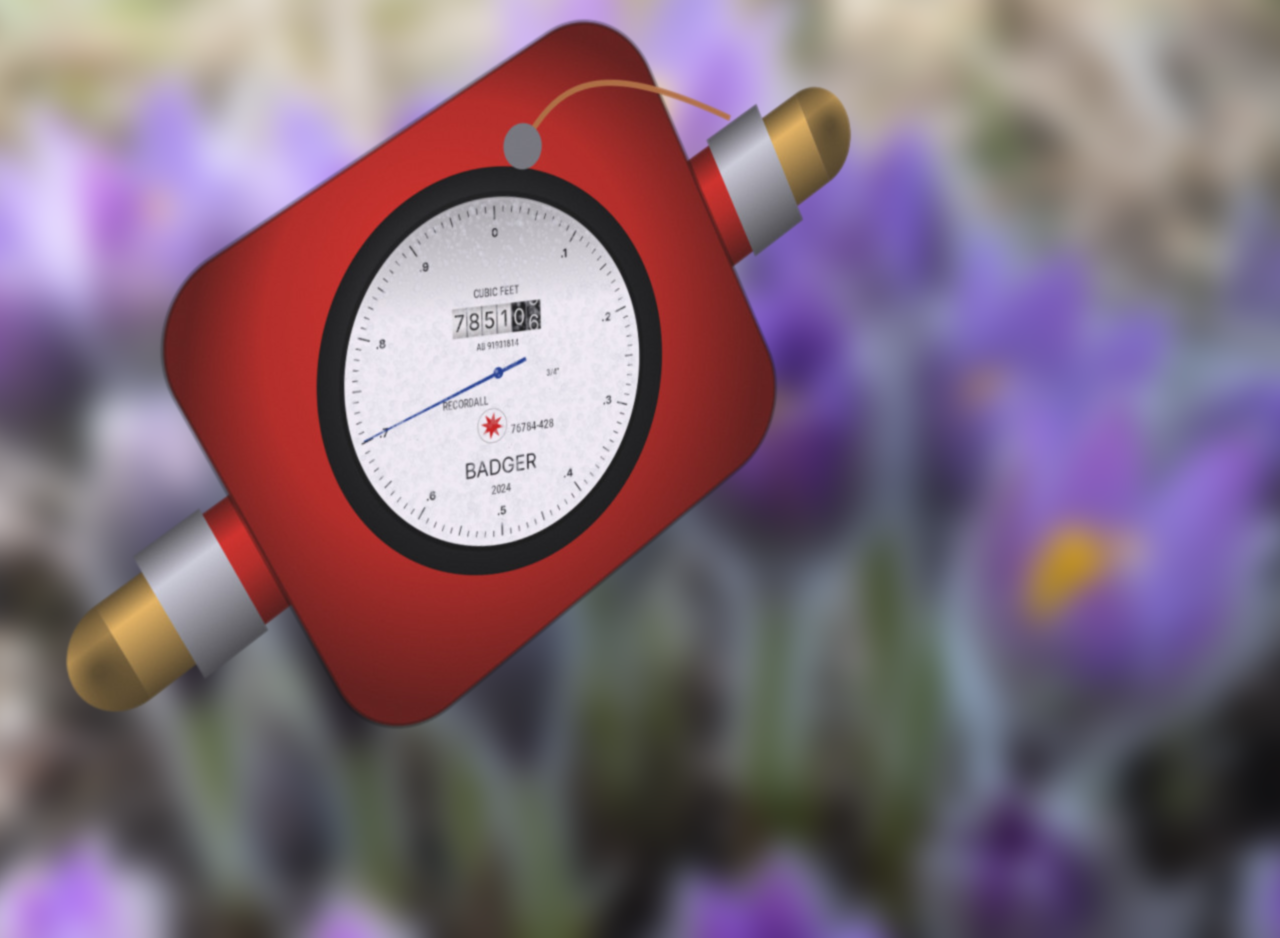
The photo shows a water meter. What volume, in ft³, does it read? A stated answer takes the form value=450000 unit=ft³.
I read value=785105.70 unit=ft³
